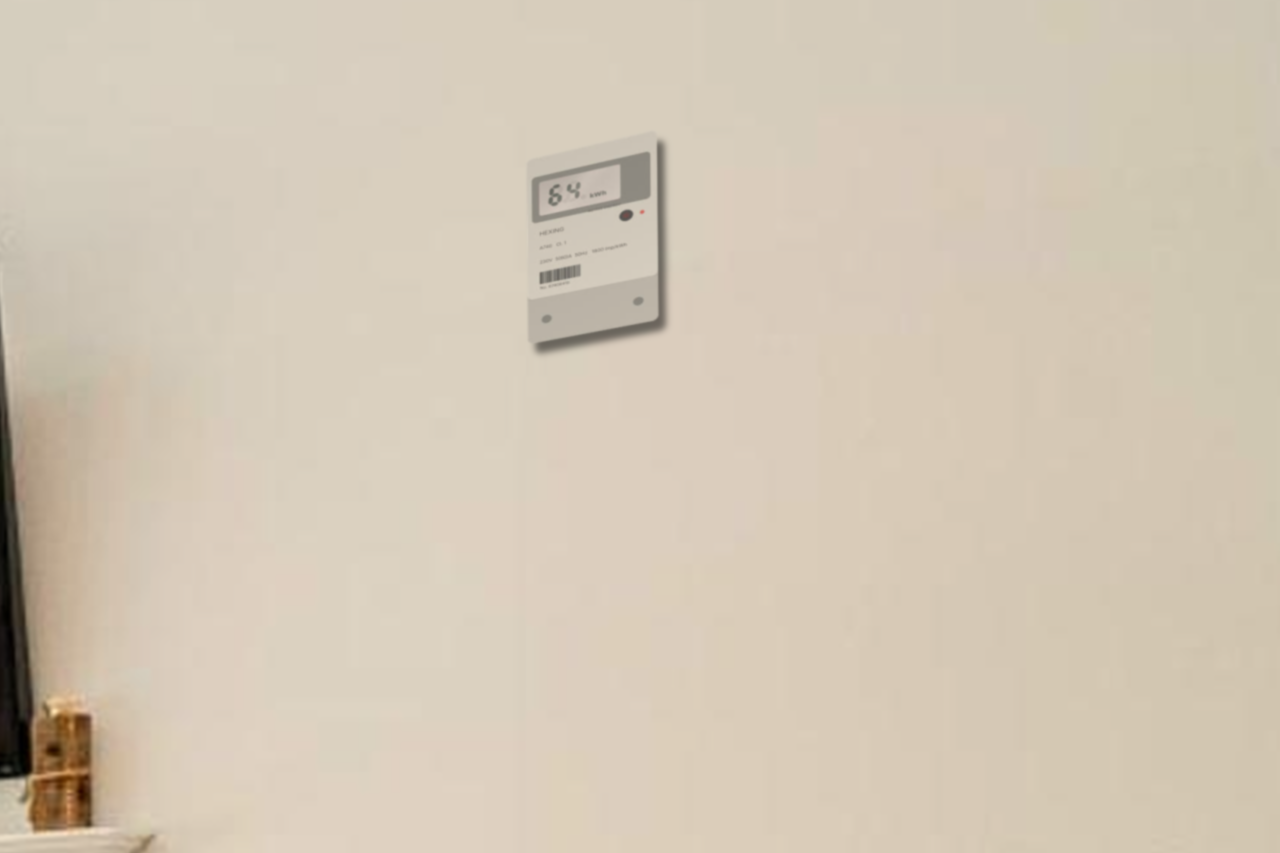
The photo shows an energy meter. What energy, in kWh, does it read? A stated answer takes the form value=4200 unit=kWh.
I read value=64 unit=kWh
